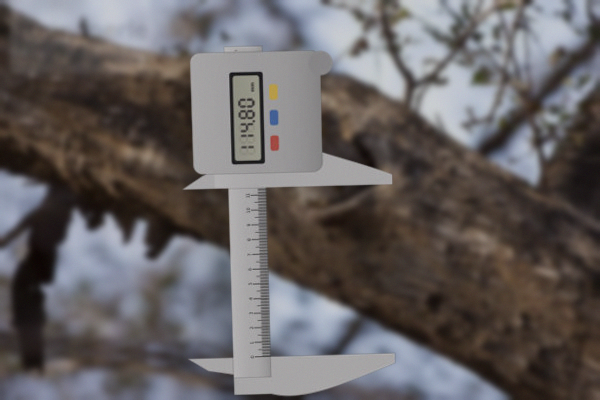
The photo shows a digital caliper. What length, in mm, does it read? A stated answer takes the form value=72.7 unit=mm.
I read value=114.80 unit=mm
